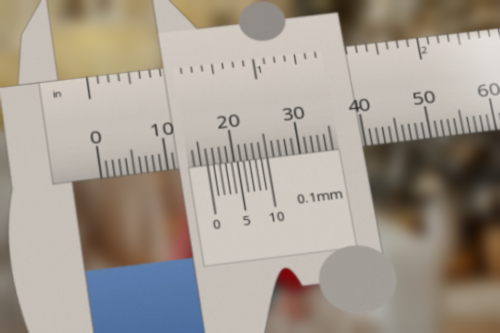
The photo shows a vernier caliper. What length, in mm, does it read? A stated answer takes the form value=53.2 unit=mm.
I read value=16.0 unit=mm
